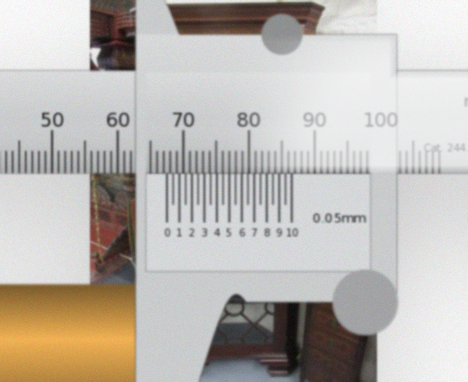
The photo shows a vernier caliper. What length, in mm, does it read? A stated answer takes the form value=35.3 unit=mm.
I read value=67.5 unit=mm
